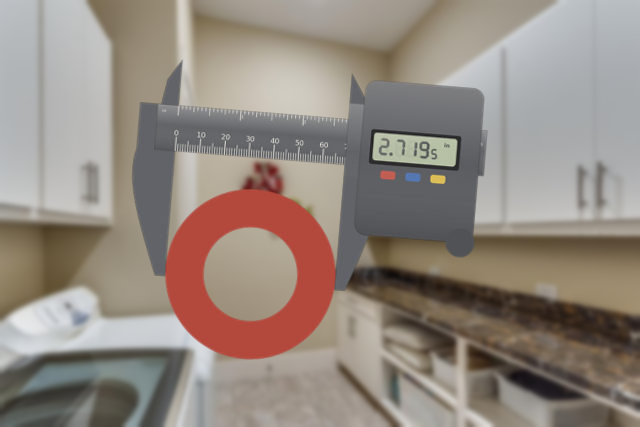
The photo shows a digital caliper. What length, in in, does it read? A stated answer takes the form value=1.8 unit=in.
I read value=2.7195 unit=in
